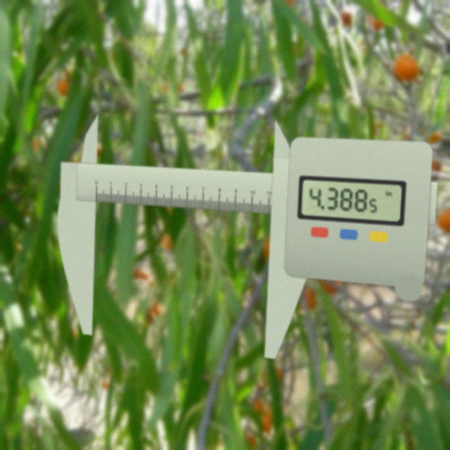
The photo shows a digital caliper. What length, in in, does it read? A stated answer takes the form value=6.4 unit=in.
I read value=4.3885 unit=in
